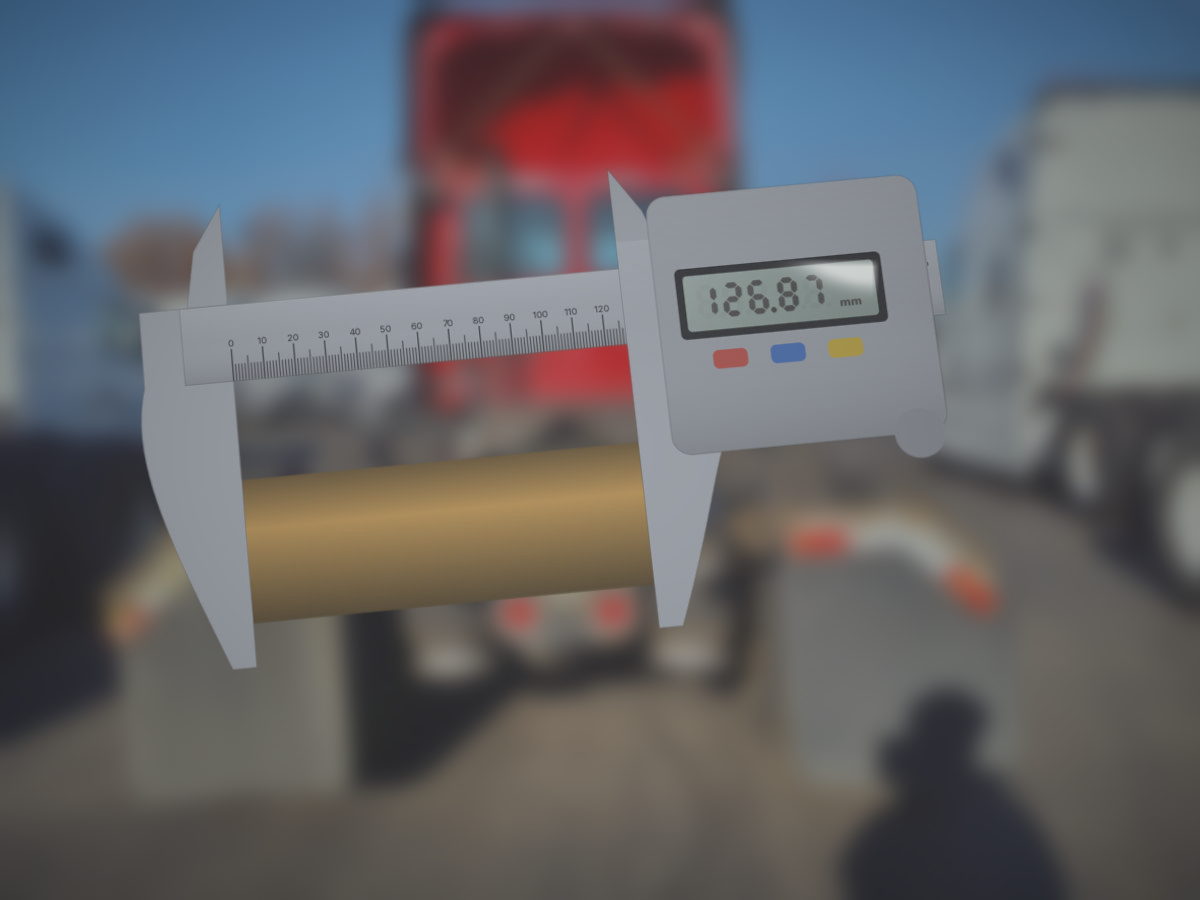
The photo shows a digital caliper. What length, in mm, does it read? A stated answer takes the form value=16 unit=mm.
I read value=126.87 unit=mm
